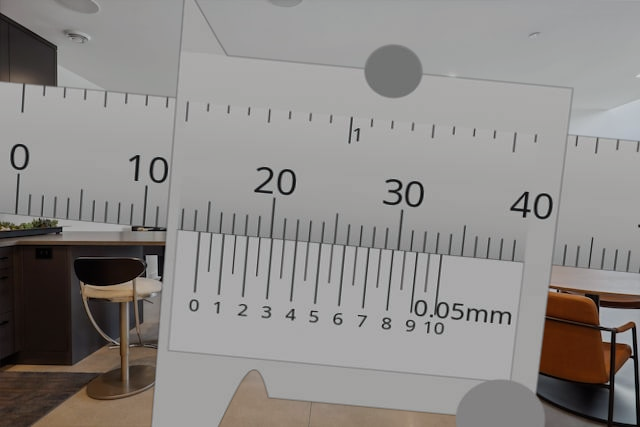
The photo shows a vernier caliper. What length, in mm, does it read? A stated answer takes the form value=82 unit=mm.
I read value=14.4 unit=mm
